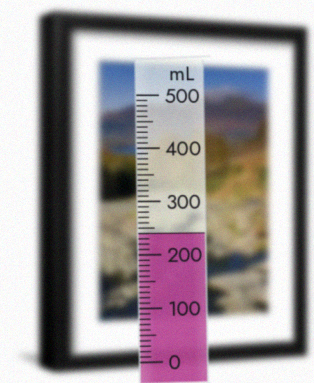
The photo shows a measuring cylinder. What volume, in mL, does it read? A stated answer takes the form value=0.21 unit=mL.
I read value=240 unit=mL
